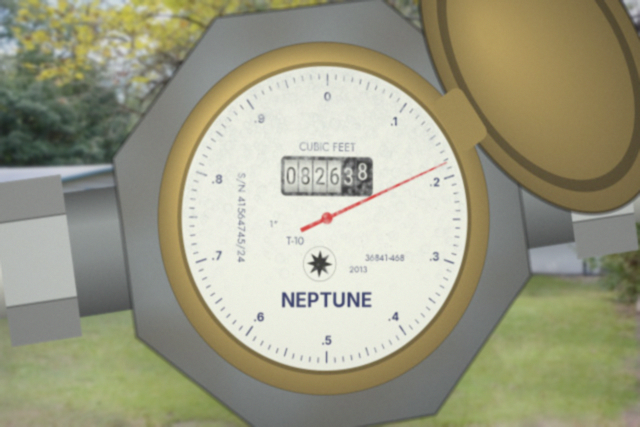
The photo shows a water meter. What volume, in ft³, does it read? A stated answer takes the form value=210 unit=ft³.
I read value=82638.18 unit=ft³
